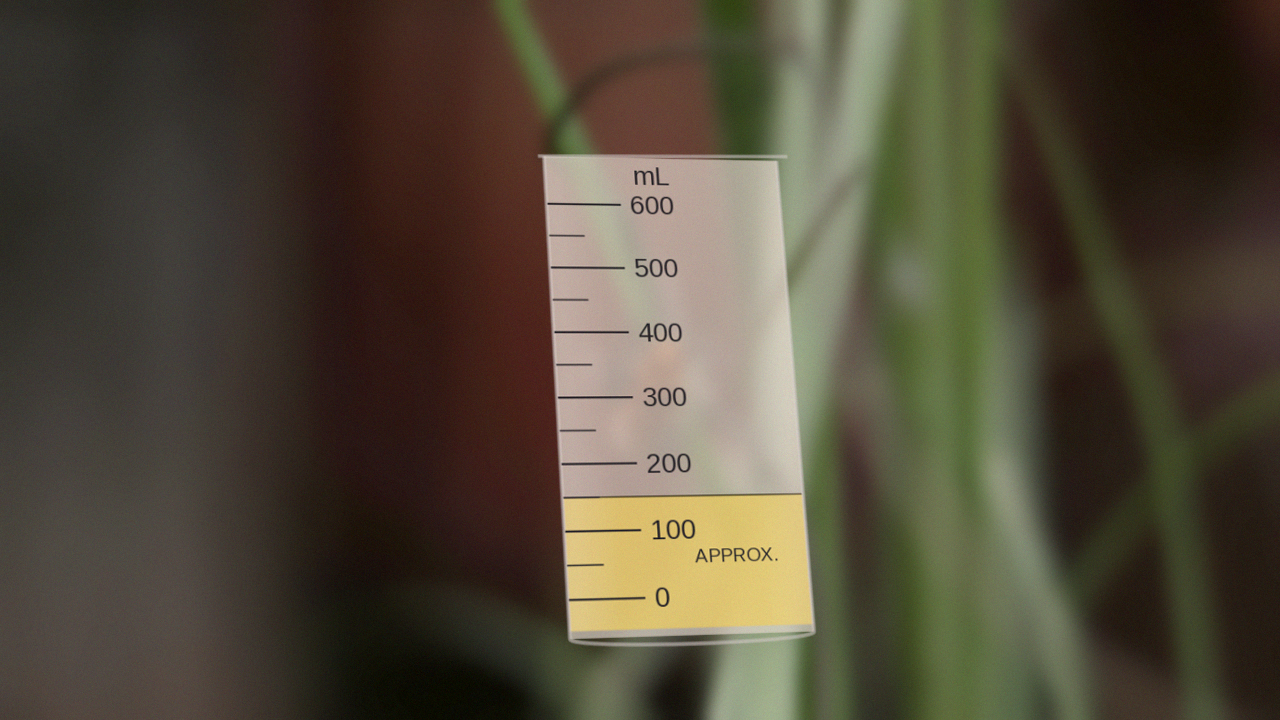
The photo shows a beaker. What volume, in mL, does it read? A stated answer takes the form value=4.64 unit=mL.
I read value=150 unit=mL
